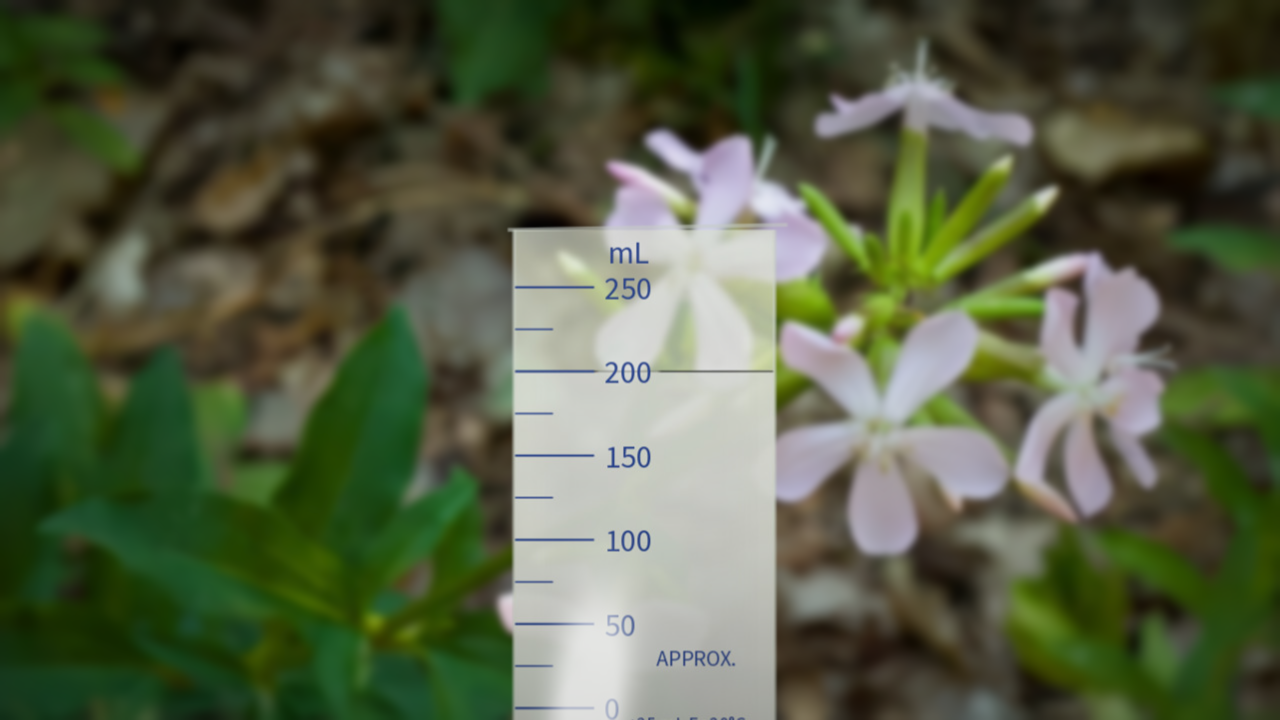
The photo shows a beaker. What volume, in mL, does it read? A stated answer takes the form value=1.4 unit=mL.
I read value=200 unit=mL
